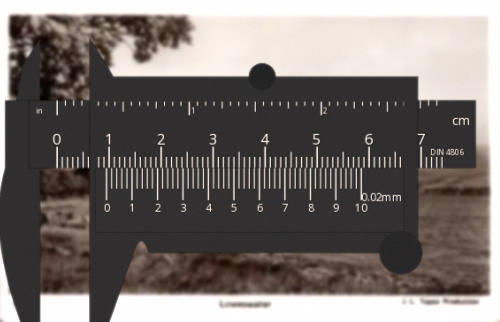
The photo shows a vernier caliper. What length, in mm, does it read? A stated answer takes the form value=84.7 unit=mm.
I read value=9.5 unit=mm
